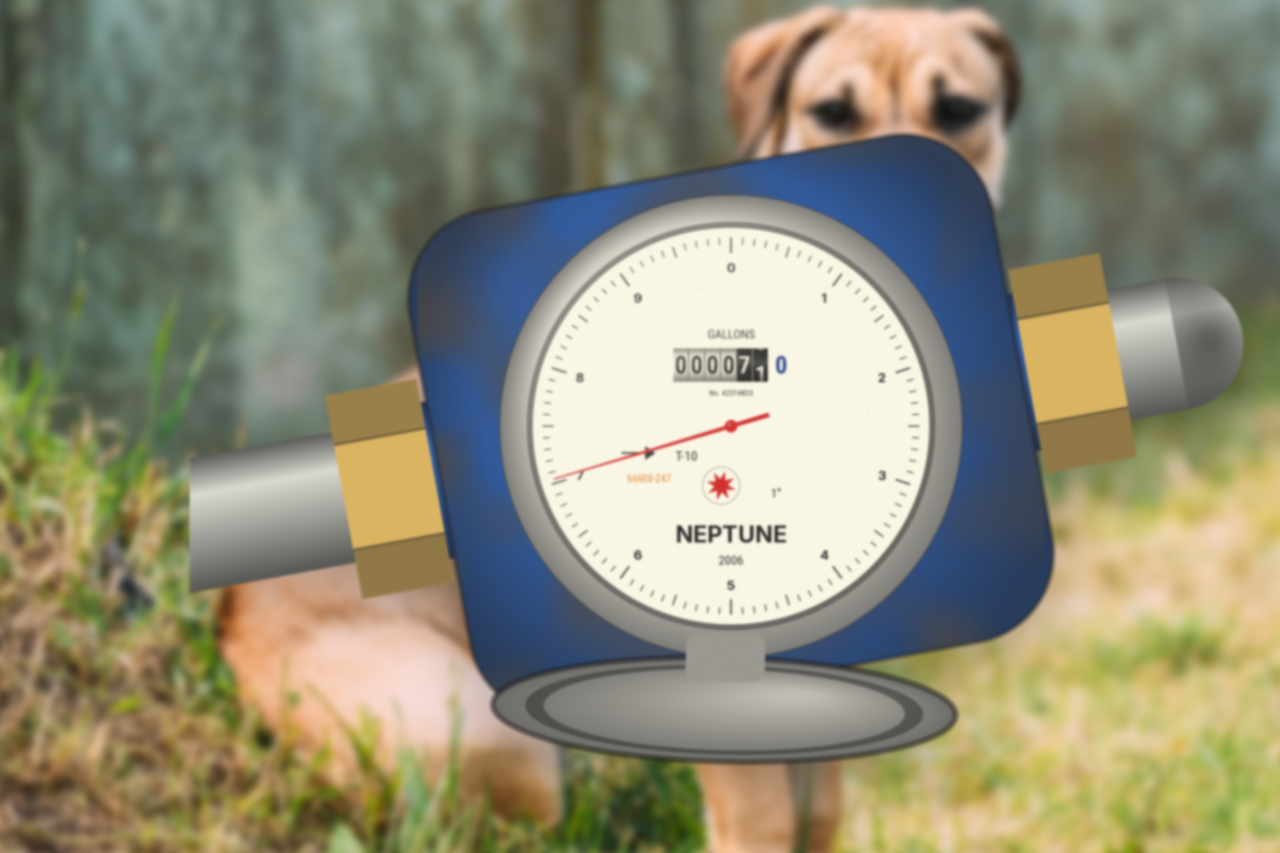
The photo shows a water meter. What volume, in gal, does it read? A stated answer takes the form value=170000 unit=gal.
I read value=707.0 unit=gal
